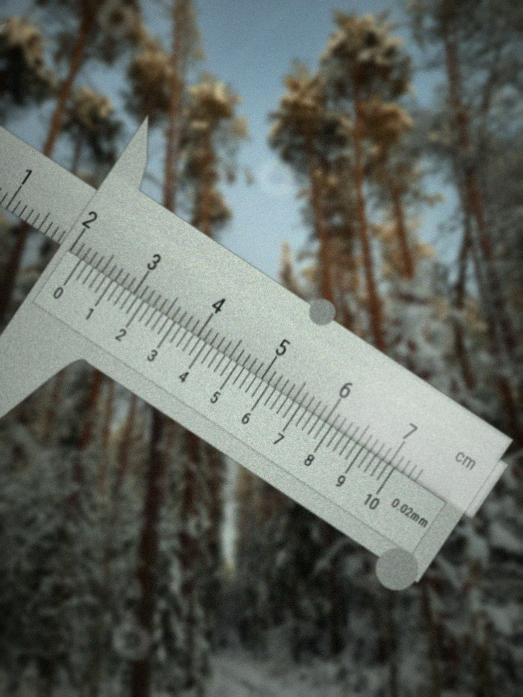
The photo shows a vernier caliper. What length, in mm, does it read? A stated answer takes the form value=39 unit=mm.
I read value=21.8 unit=mm
